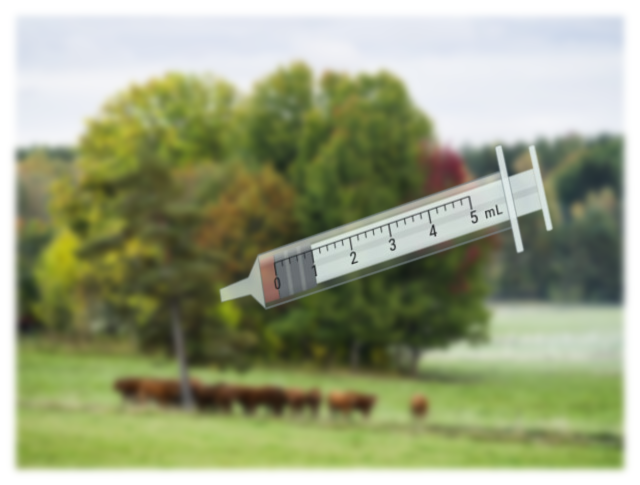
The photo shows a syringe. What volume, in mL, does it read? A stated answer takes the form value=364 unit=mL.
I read value=0 unit=mL
